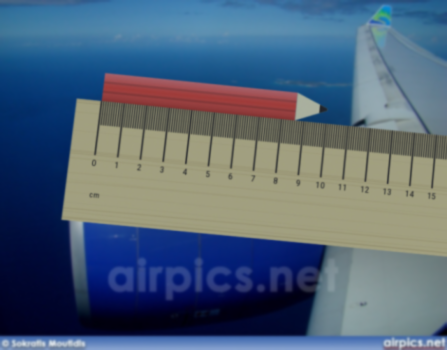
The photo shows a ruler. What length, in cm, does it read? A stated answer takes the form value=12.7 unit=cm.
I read value=10 unit=cm
